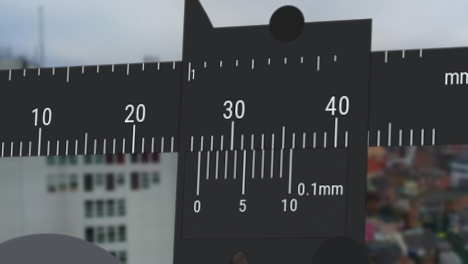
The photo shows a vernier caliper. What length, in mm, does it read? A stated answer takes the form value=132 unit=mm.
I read value=26.8 unit=mm
